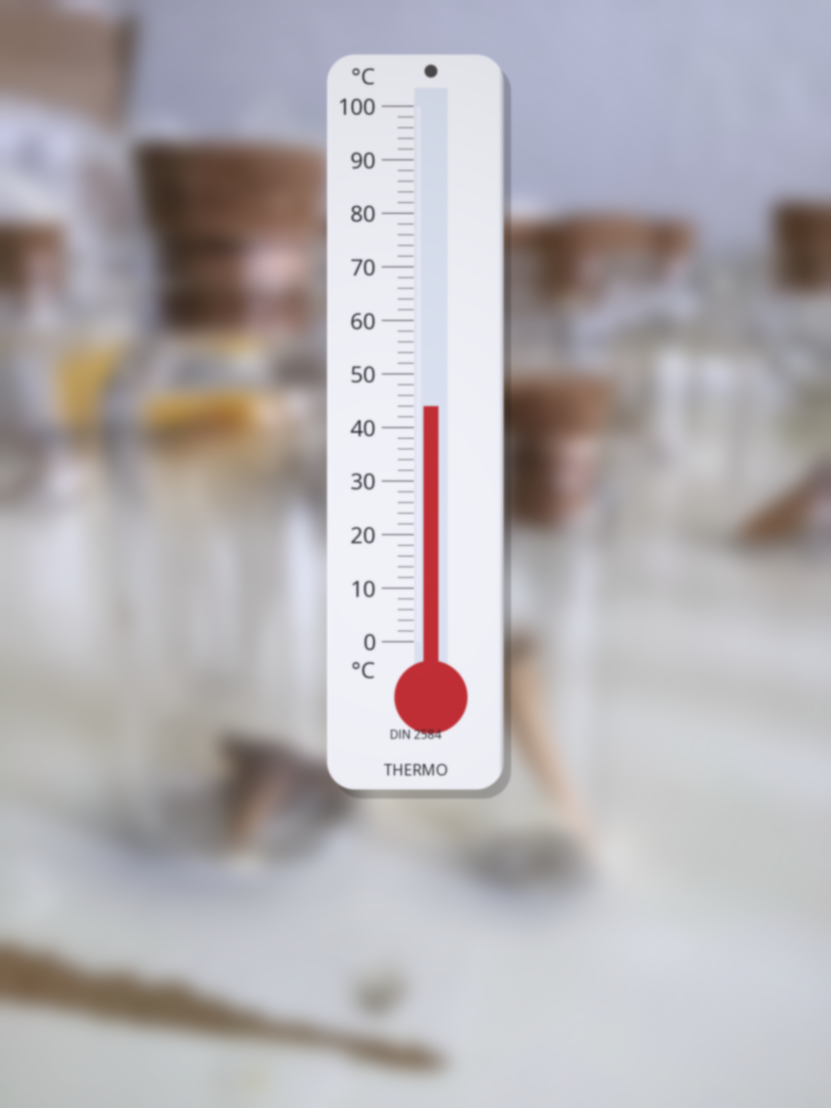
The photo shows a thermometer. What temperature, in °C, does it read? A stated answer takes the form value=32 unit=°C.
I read value=44 unit=°C
